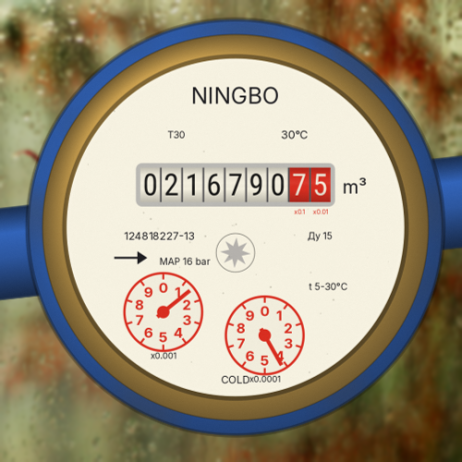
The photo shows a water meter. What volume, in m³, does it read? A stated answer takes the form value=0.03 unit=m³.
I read value=216790.7514 unit=m³
